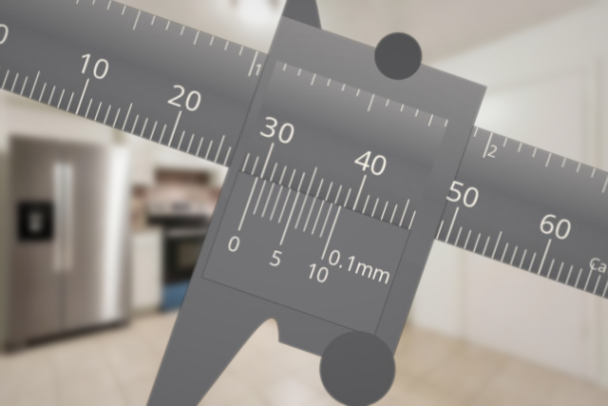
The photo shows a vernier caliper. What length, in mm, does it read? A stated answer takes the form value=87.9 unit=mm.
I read value=29.6 unit=mm
